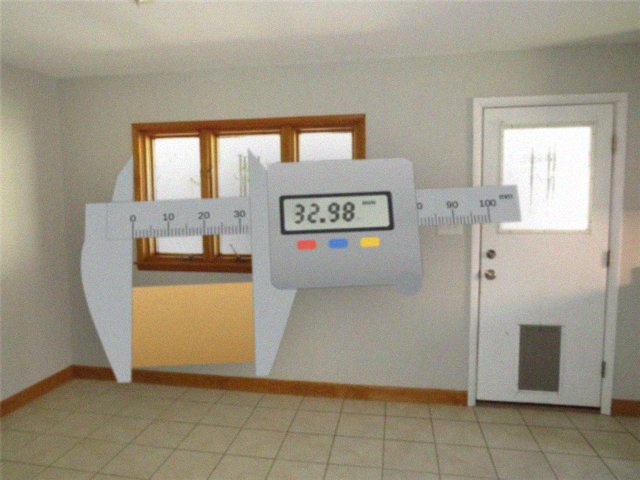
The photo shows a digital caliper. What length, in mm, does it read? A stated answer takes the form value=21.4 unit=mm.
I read value=32.98 unit=mm
